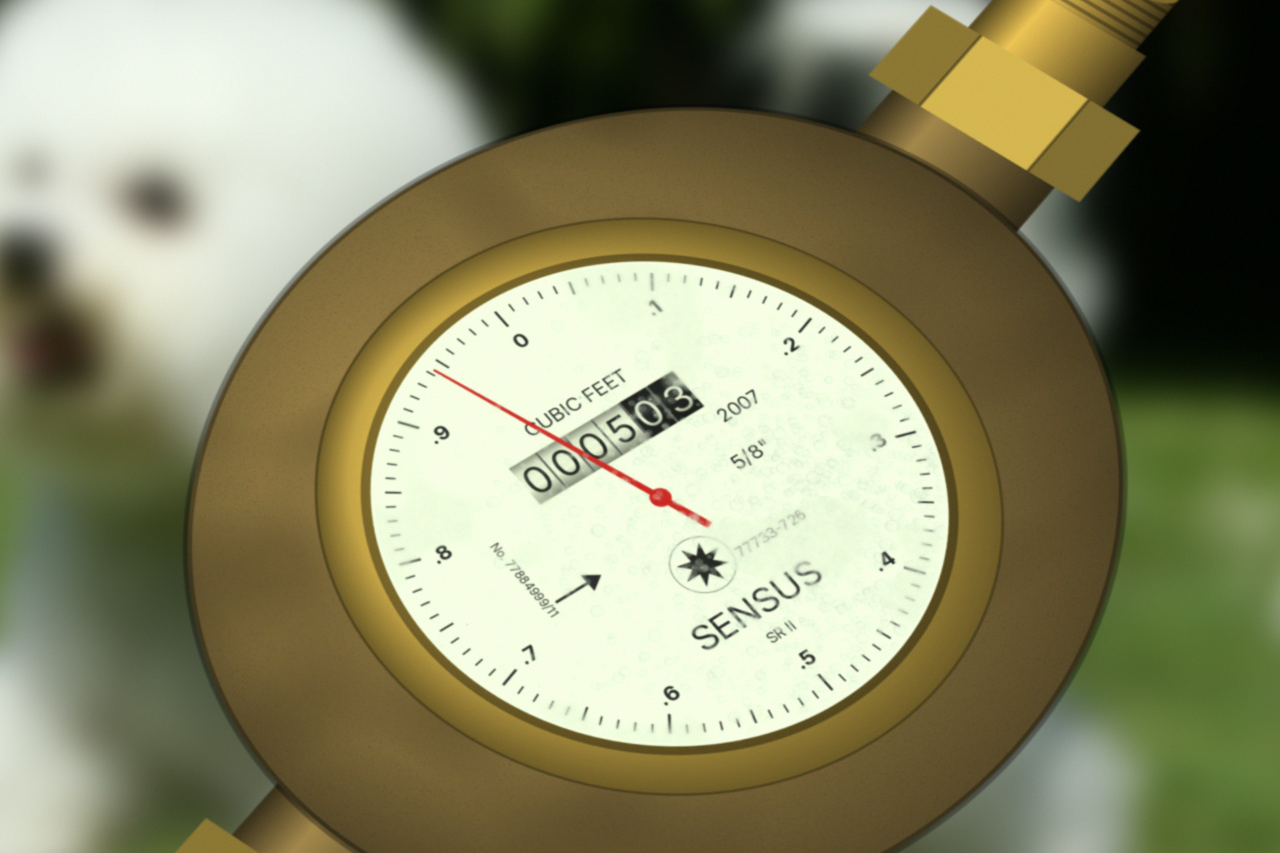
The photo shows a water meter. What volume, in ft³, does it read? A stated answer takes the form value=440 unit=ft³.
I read value=502.94 unit=ft³
